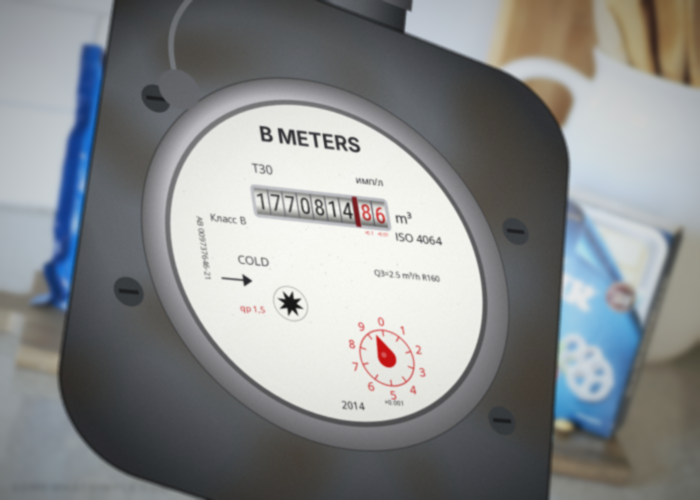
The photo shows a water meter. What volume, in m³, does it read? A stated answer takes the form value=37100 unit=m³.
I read value=1770814.859 unit=m³
